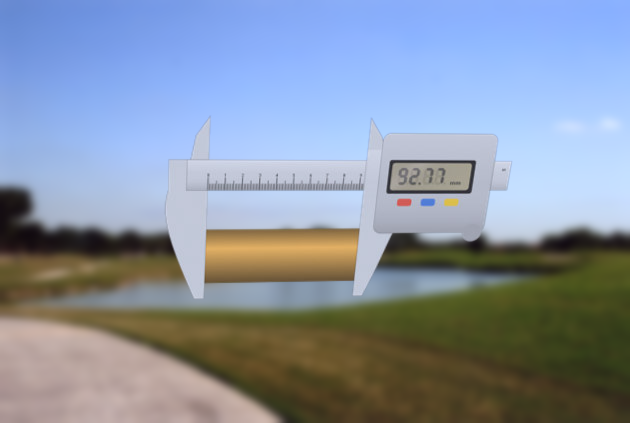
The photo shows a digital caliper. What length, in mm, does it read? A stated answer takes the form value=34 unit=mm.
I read value=92.77 unit=mm
